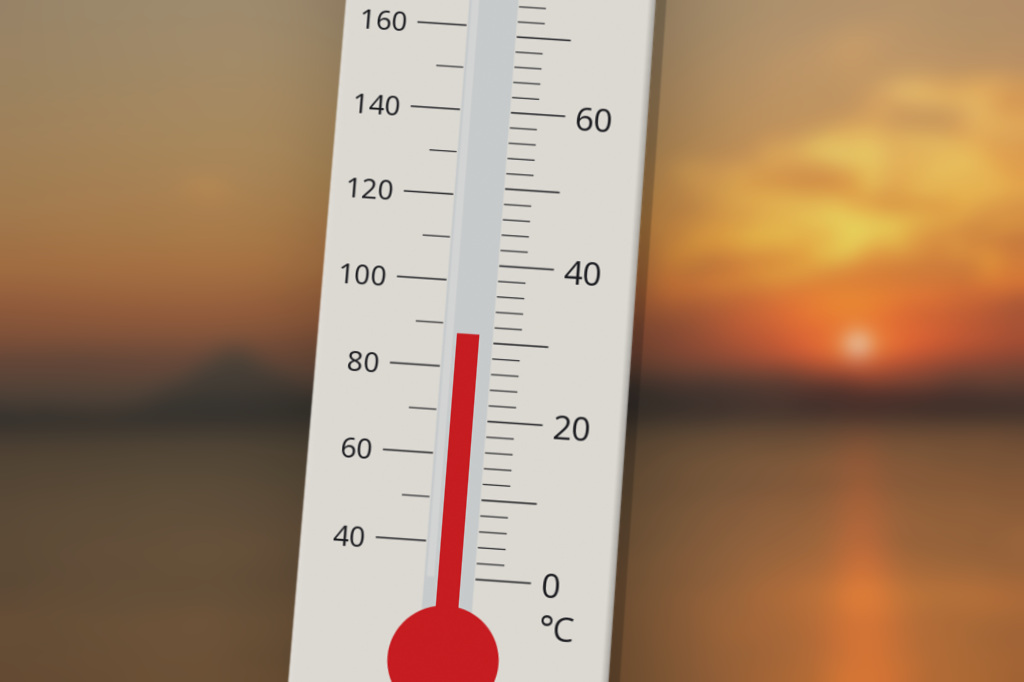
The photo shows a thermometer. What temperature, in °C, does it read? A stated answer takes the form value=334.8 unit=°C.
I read value=31 unit=°C
